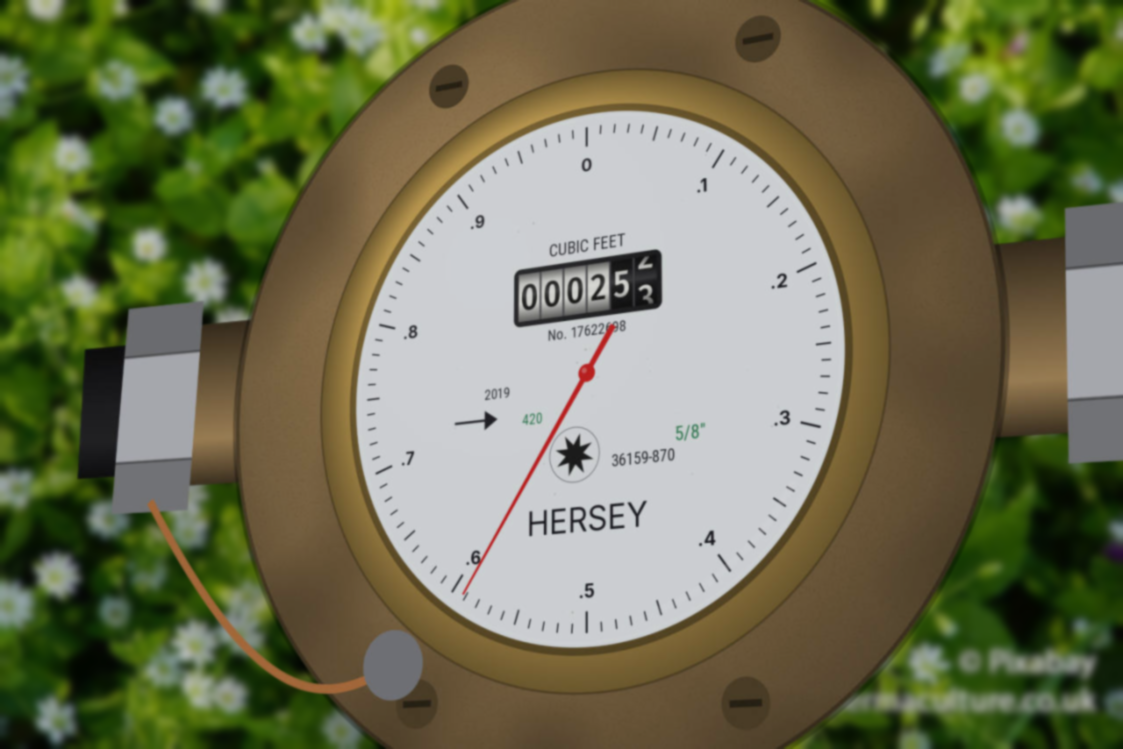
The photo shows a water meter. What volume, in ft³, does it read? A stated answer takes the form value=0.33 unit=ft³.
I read value=252.59 unit=ft³
